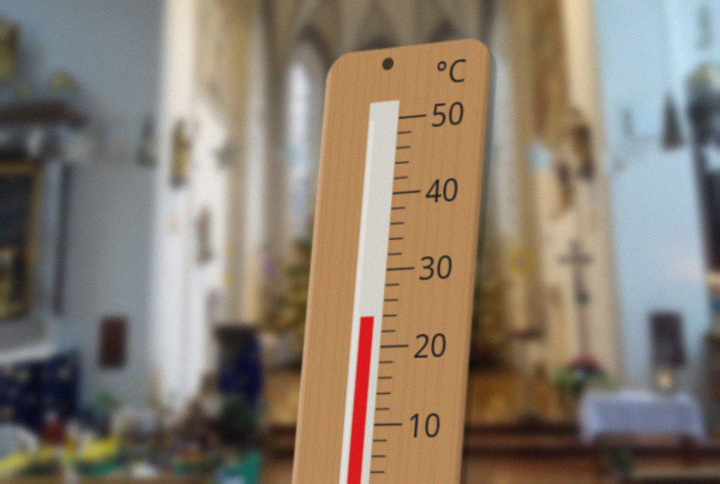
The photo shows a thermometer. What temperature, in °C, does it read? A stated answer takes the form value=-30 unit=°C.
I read value=24 unit=°C
